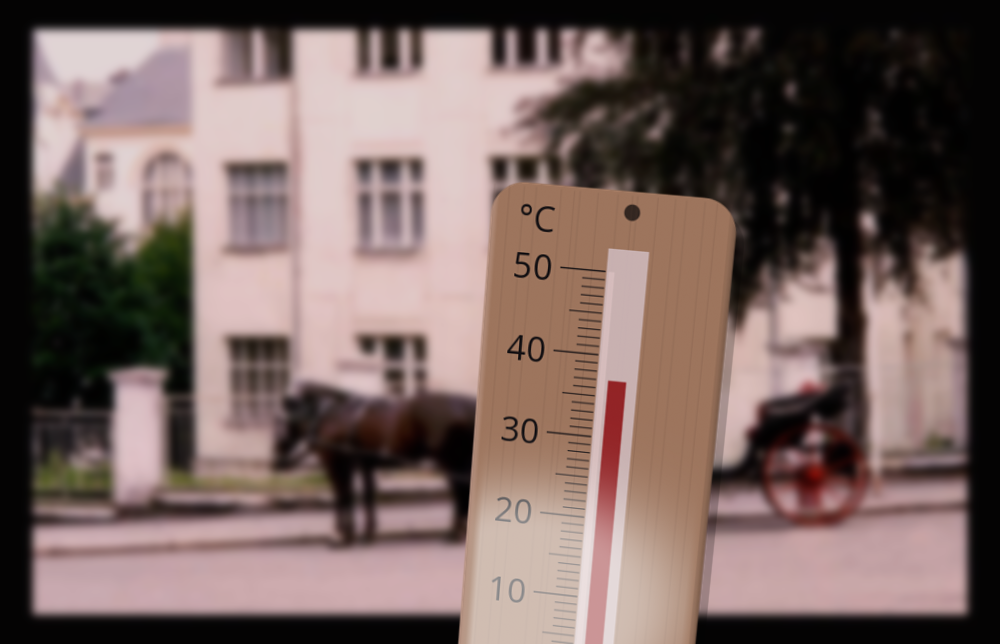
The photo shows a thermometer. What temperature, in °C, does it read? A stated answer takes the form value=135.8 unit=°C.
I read value=37 unit=°C
